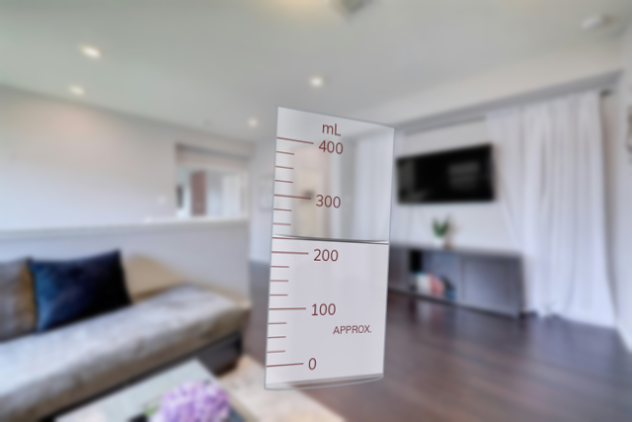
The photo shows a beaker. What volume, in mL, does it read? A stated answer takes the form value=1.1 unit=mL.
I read value=225 unit=mL
